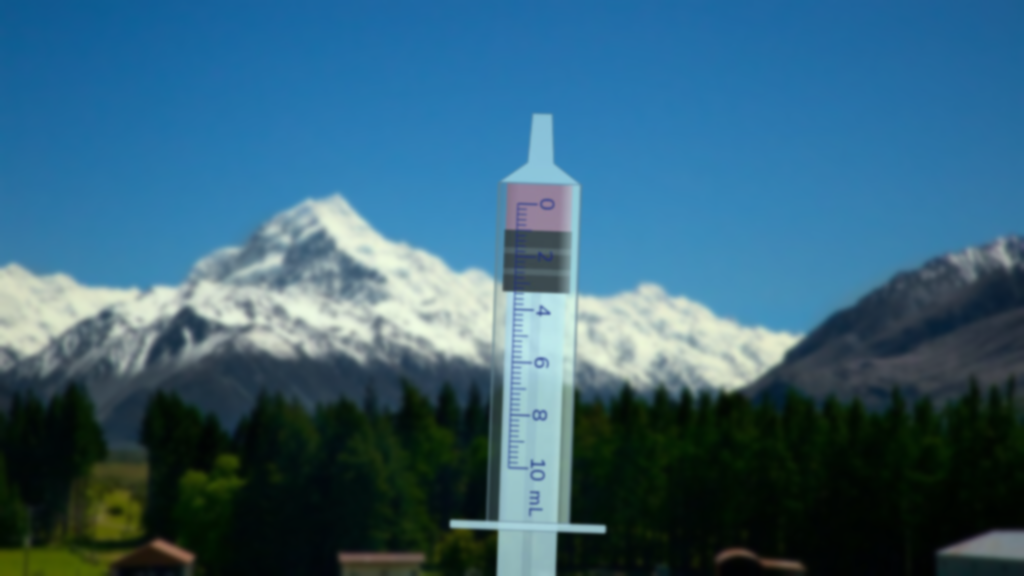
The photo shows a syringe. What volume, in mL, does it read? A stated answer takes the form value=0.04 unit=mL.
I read value=1 unit=mL
